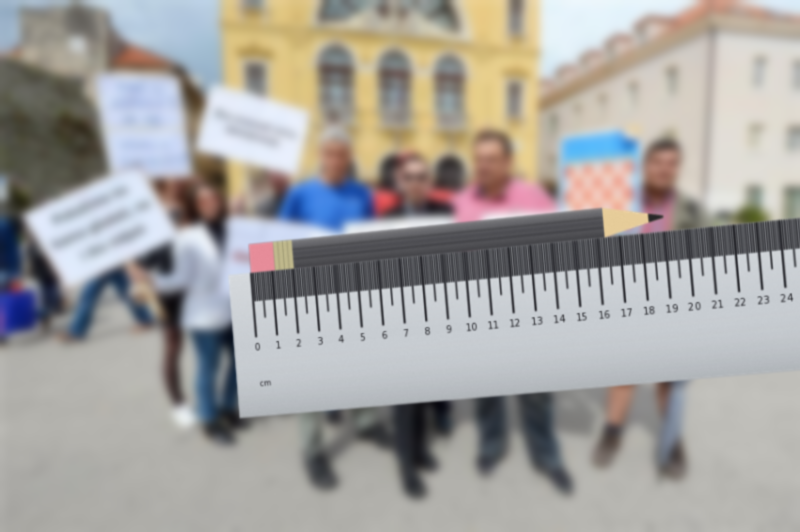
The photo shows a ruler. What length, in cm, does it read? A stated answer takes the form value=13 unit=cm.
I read value=19 unit=cm
